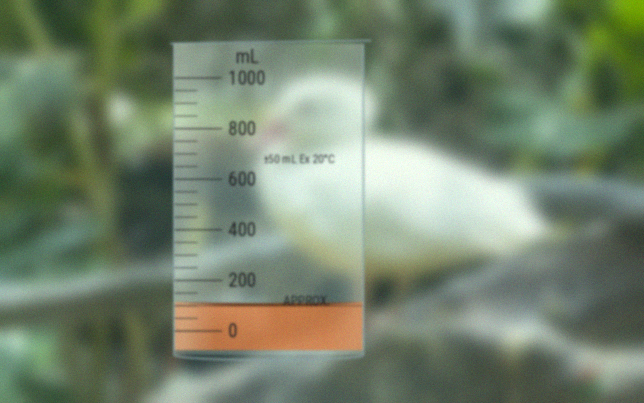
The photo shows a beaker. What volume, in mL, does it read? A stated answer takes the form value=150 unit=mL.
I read value=100 unit=mL
